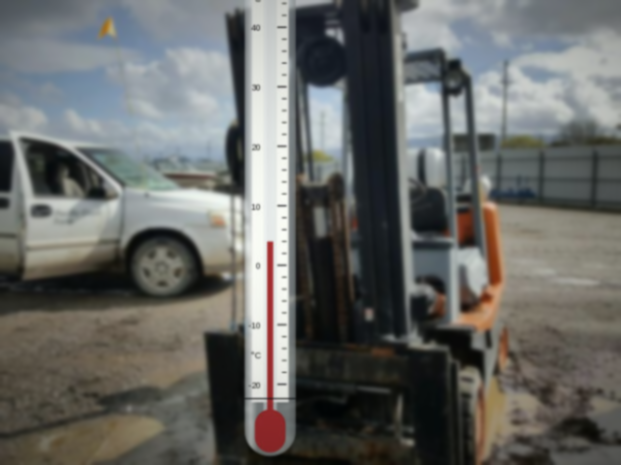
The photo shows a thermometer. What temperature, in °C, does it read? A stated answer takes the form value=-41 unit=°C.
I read value=4 unit=°C
